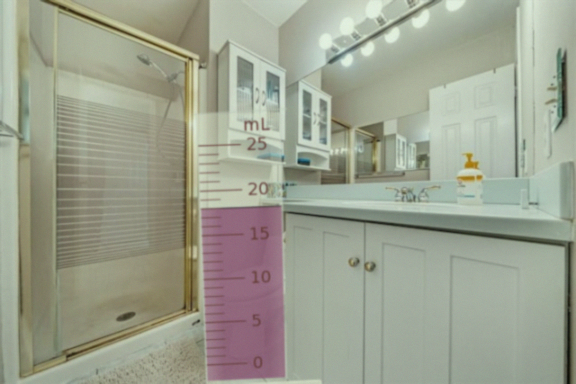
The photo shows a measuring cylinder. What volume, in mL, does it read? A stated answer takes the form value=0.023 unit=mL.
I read value=18 unit=mL
